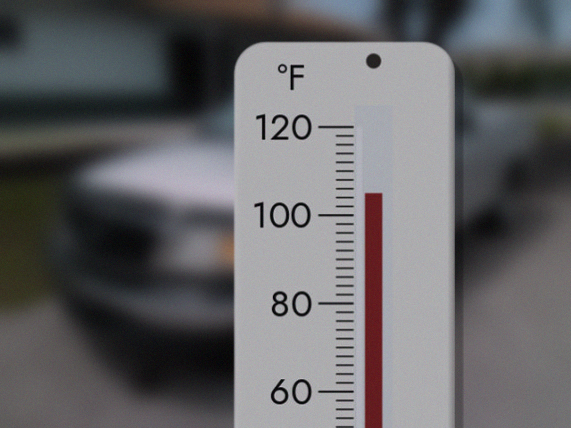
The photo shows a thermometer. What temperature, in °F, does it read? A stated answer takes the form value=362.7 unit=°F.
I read value=105 unit=°F
